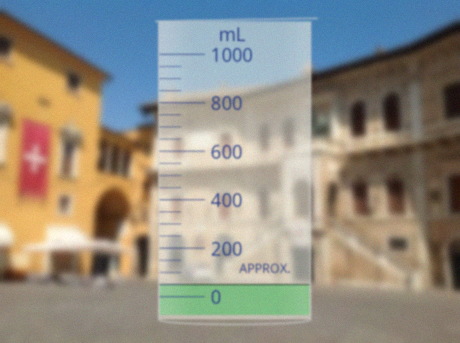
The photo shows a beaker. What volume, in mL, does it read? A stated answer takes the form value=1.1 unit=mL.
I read value=50 unit=mL
